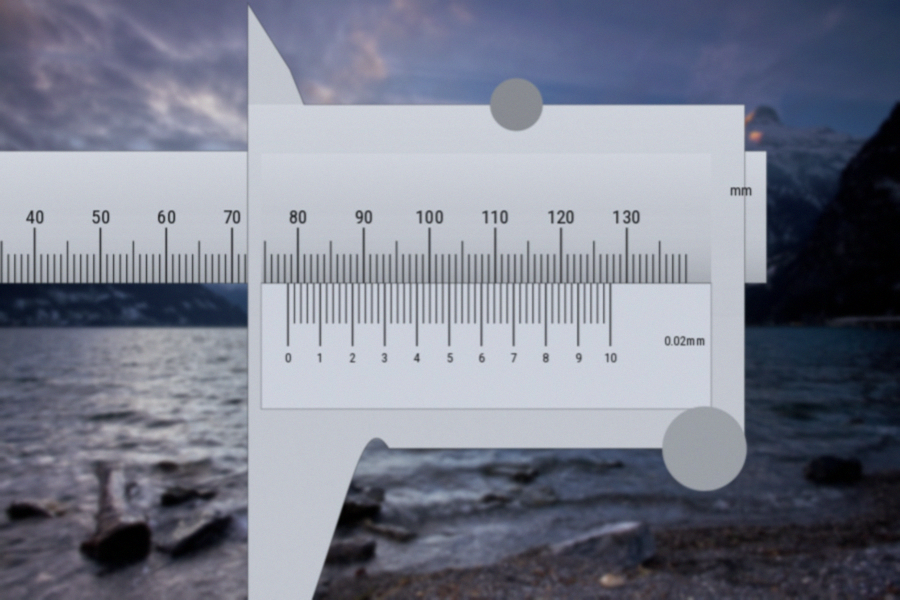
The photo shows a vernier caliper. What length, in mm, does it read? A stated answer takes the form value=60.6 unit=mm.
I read value=78.5 unit=mm
